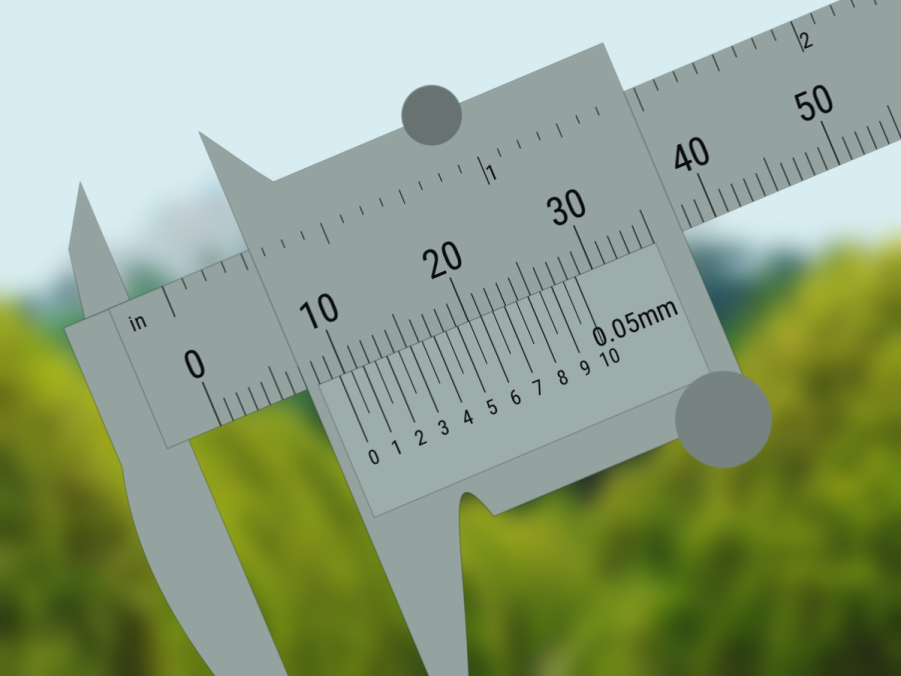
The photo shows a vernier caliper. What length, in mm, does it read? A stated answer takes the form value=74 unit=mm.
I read value=9.6 unit=mm
